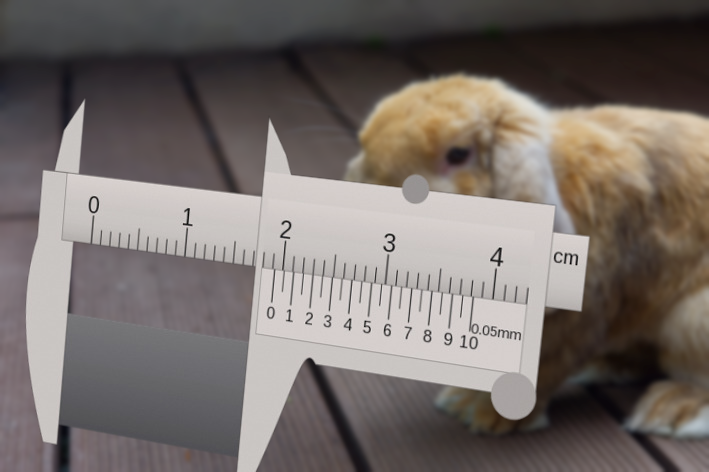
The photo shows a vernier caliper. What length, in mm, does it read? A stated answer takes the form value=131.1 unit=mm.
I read value=19.2 unit=mm
